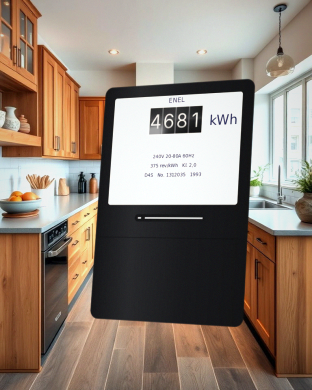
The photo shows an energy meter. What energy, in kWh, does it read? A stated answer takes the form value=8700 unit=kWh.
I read value=4681 unit=kWh
